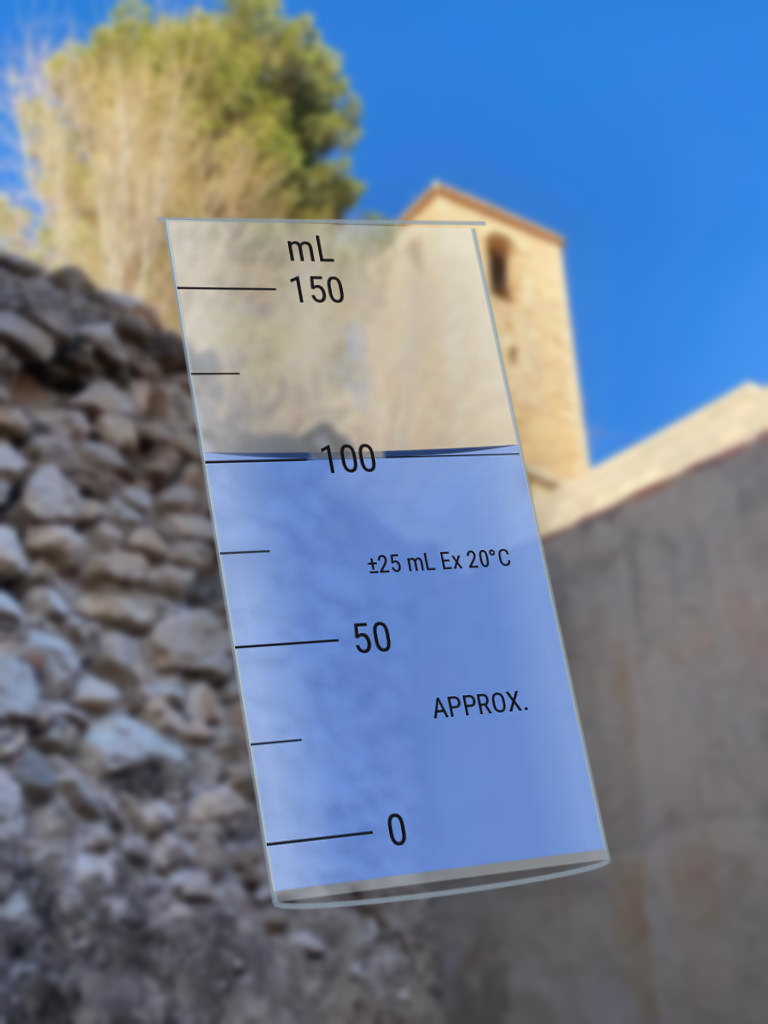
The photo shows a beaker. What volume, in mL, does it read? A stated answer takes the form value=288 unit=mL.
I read value=100 unit=mL
